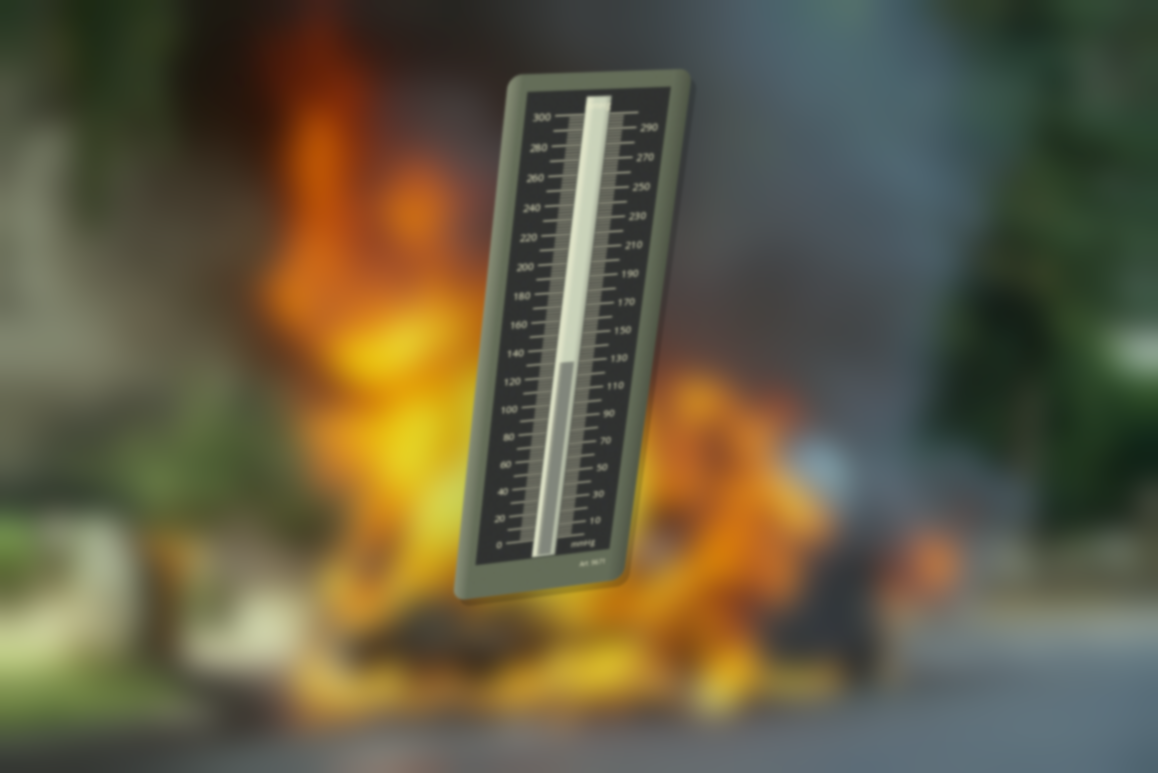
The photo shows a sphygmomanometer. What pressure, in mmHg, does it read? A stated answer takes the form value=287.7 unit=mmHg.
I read value=130 unit=mmHg
